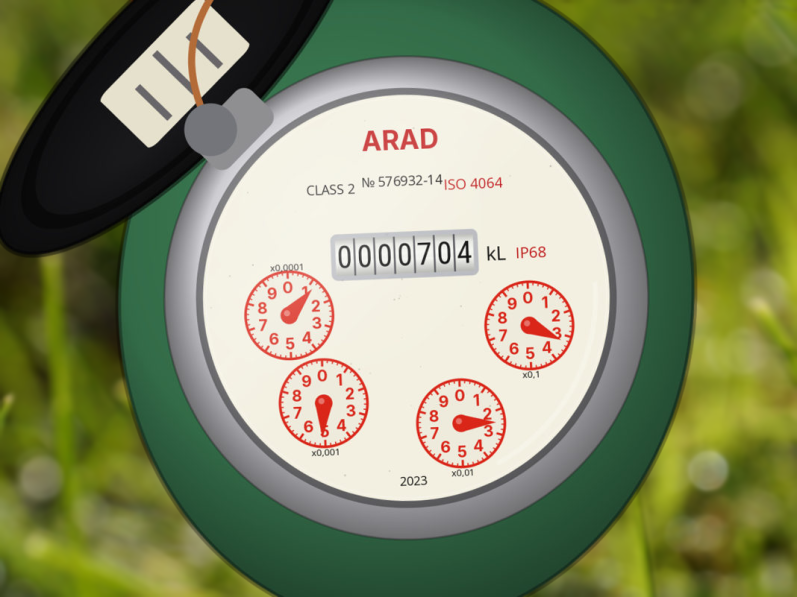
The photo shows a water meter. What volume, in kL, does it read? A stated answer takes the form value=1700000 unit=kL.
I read value=704.3251 unit=kL
